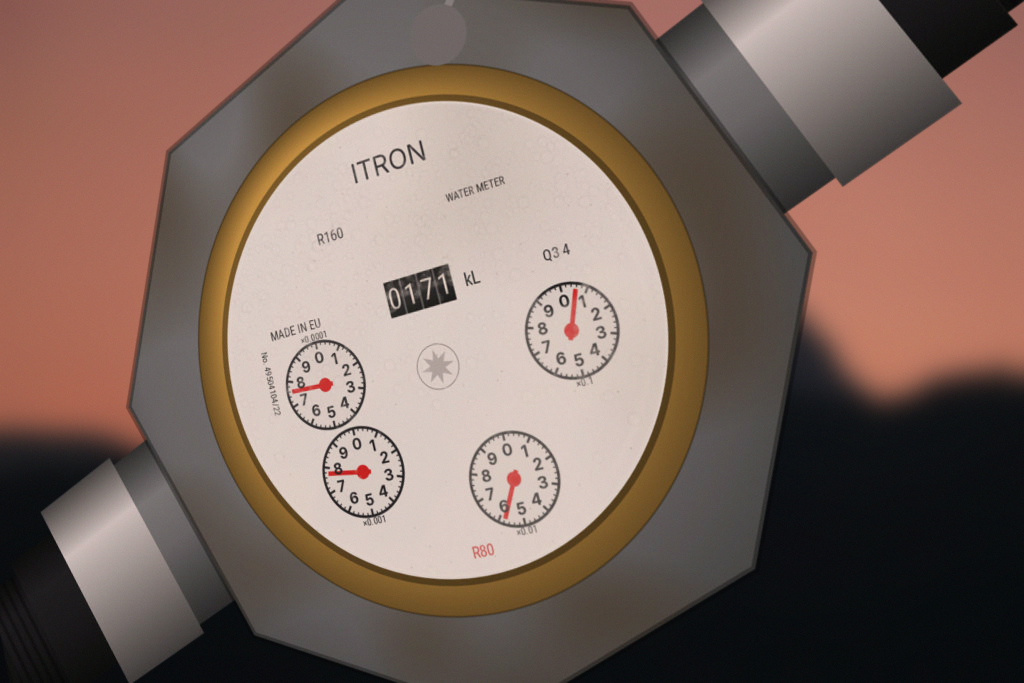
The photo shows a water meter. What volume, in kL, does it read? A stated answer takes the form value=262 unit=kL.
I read value=171.0577 unit=kL
